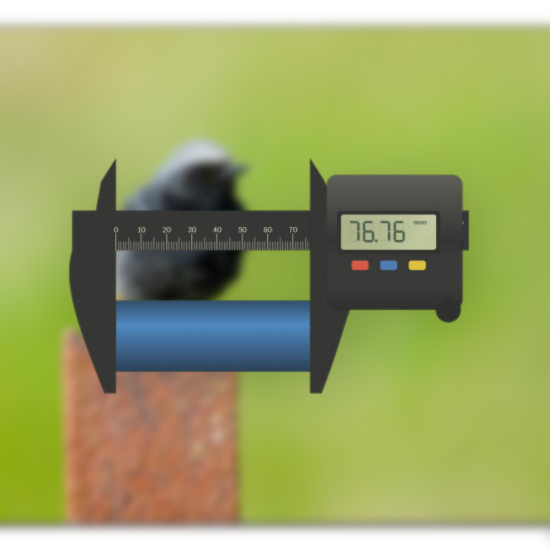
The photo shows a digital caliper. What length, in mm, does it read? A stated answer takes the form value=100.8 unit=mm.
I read value=76.76 unit=mm
